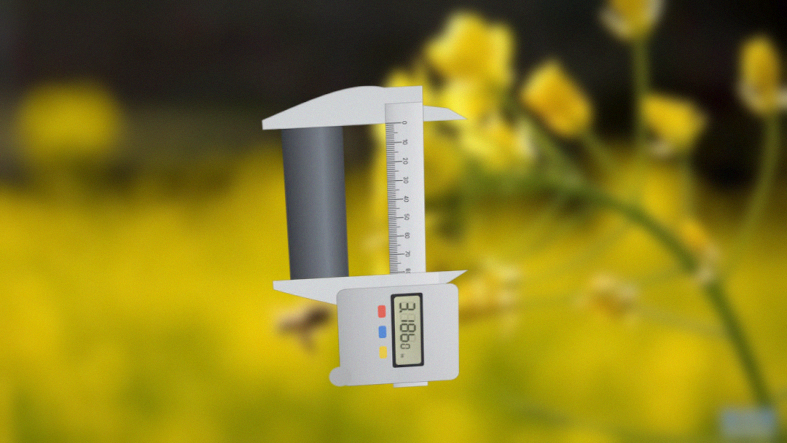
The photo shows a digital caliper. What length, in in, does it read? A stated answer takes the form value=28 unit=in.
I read value=3.1860 unit=in
